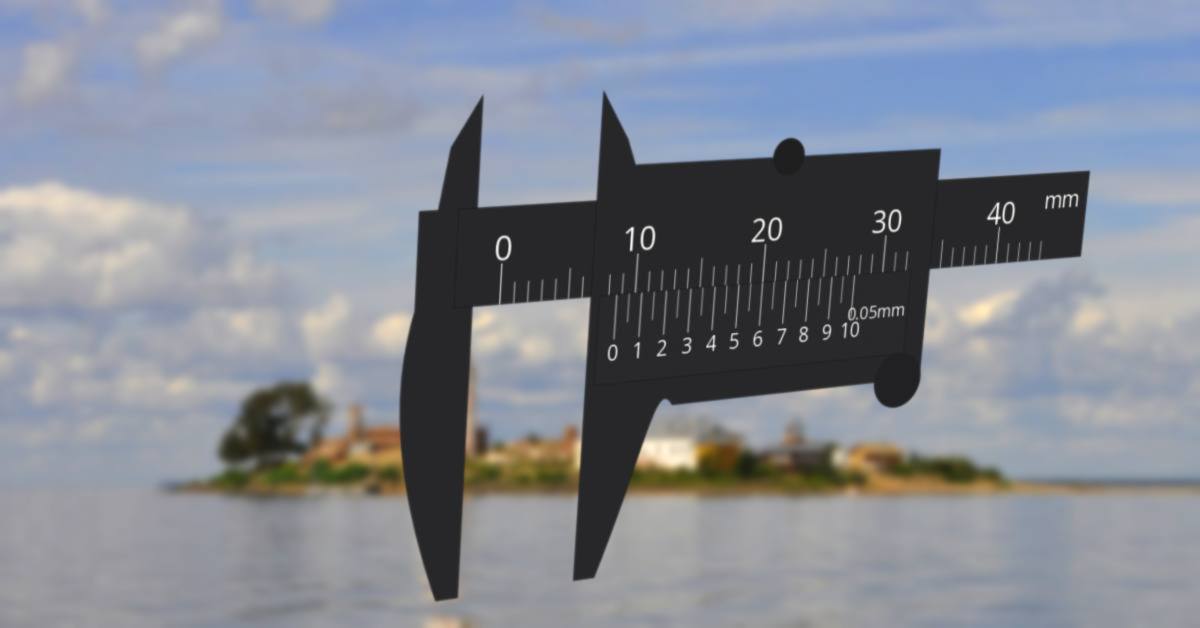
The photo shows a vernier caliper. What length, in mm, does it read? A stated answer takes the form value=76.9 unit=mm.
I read value=8.6 unit=mm
